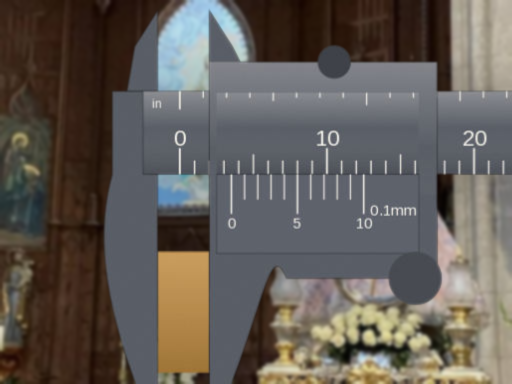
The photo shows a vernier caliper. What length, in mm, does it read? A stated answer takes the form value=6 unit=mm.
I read value=3.5 unit=mm
